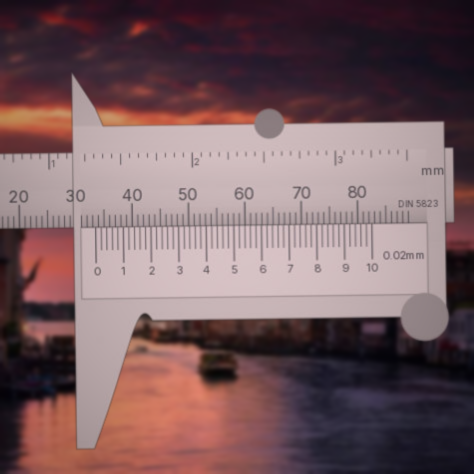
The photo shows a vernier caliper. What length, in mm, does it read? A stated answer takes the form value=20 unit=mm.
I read value=33.5 unit=mm
